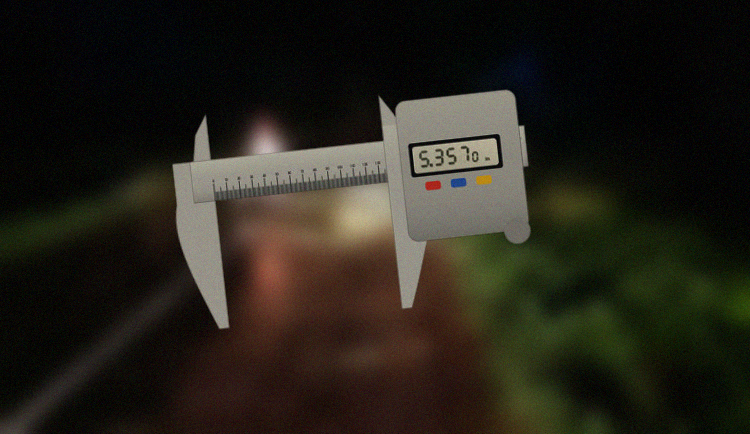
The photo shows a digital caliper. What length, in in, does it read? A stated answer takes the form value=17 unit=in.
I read value=5.3570 unit=in
